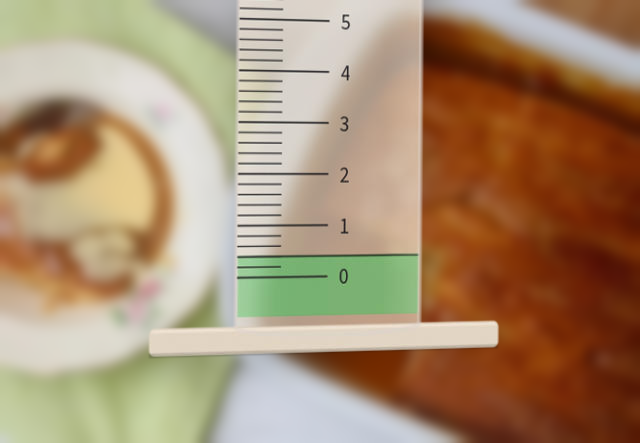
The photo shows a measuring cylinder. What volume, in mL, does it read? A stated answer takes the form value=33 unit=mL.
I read value=0.4 unit=mL
